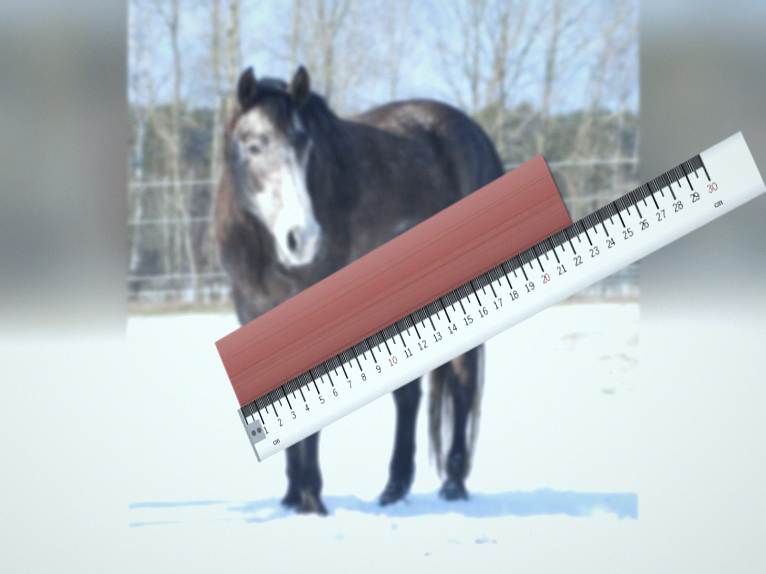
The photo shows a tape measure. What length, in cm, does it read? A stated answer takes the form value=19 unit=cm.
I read value=22.5 unit=cm
